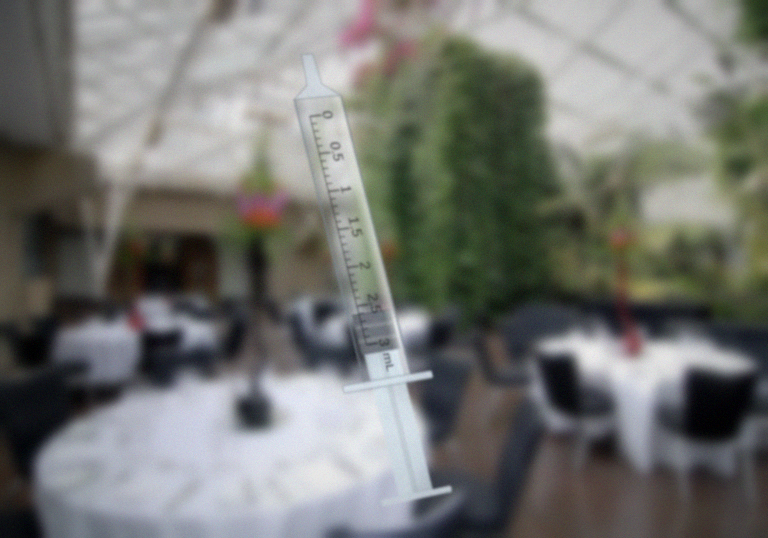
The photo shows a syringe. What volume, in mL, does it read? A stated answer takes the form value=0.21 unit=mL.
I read value=2.6 unit=mL
